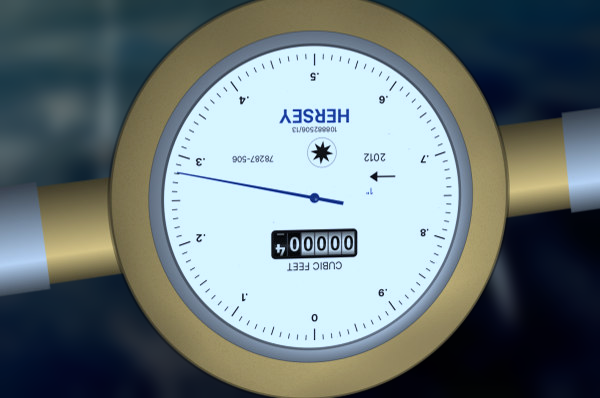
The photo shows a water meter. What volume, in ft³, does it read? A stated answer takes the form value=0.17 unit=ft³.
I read value=4.28 unit=ft³
